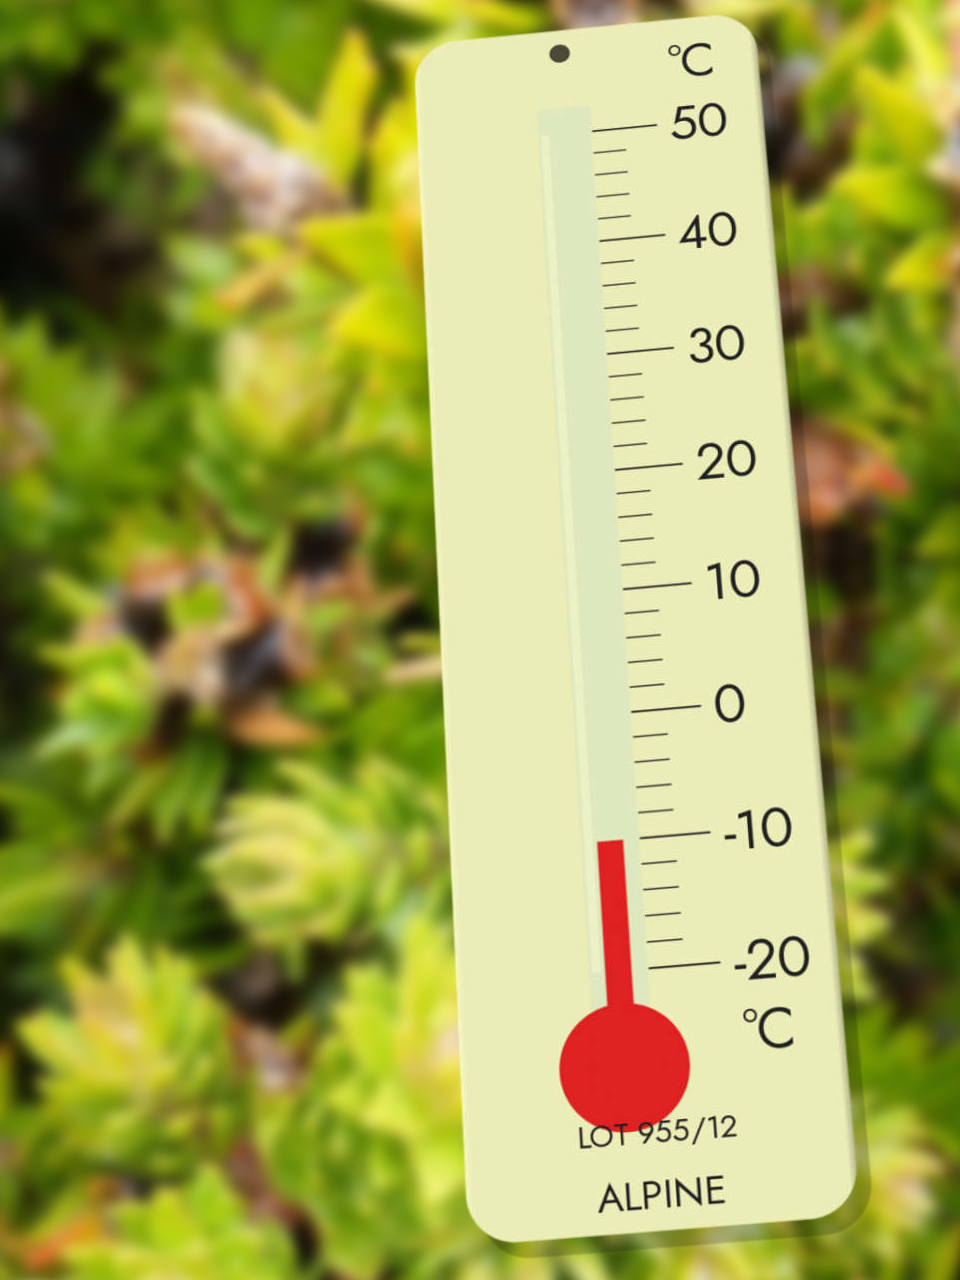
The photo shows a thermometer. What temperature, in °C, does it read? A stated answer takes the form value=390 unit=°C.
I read value=-10 unit=°C
